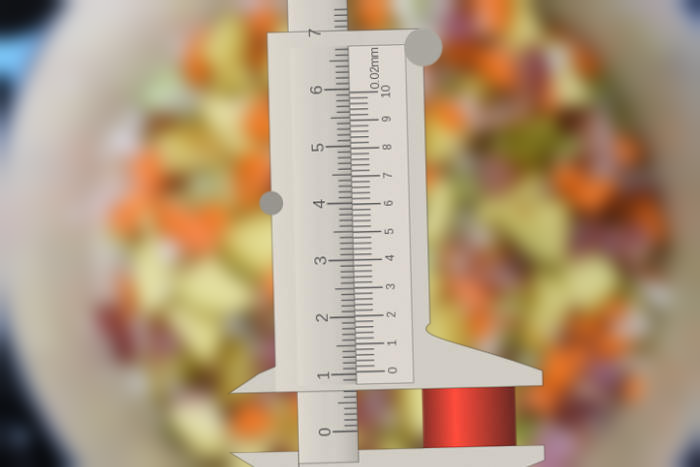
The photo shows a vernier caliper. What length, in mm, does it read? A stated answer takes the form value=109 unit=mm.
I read value=10.4 unit=mm
